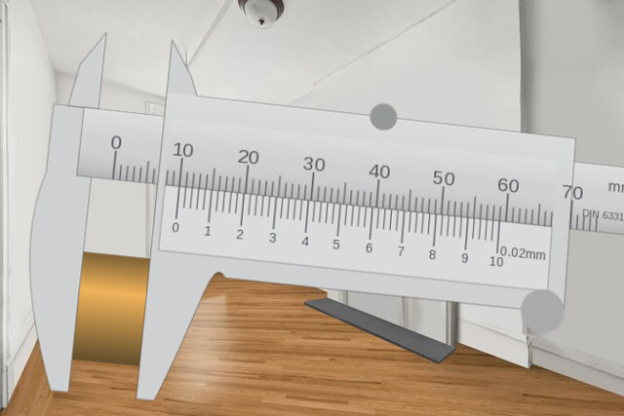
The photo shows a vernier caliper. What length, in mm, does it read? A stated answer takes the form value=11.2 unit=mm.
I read value=10.0 unit=mm
